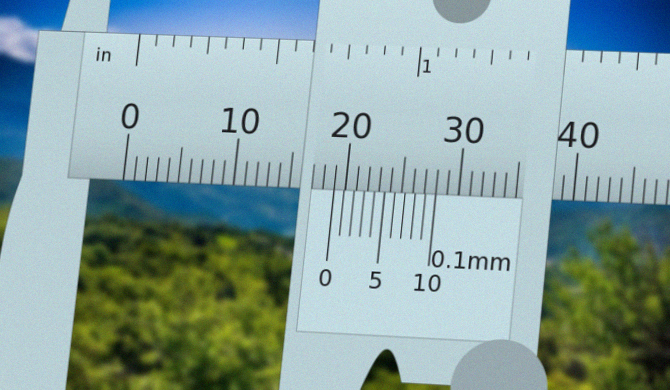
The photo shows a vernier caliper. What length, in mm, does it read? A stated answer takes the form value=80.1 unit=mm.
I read value=19.0 unit=mm
